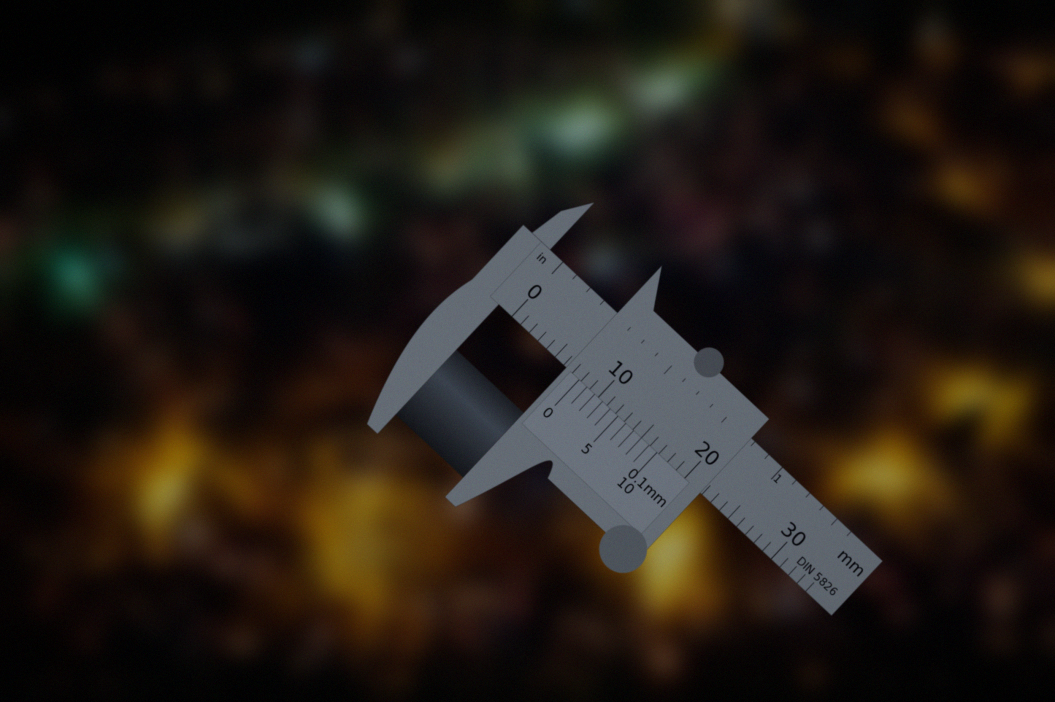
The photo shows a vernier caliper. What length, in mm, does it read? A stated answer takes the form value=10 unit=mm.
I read value=7.8 unit=mm
